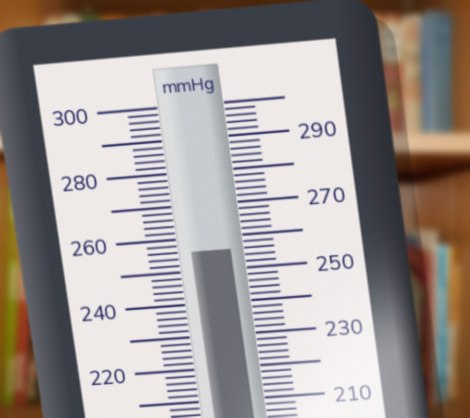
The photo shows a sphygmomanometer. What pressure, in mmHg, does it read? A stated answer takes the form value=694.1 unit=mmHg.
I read value=256 unit=mmHg
